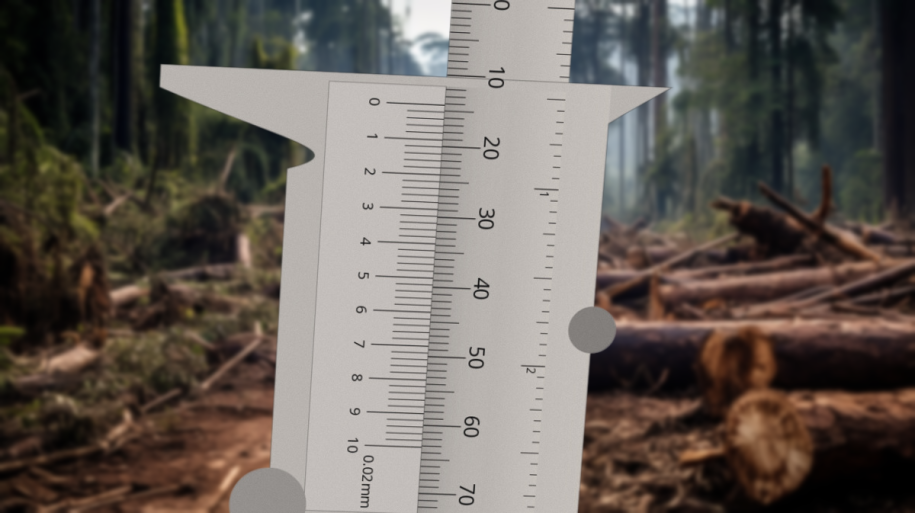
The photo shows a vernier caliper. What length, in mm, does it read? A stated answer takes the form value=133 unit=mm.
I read value=14.2 unit=mm
